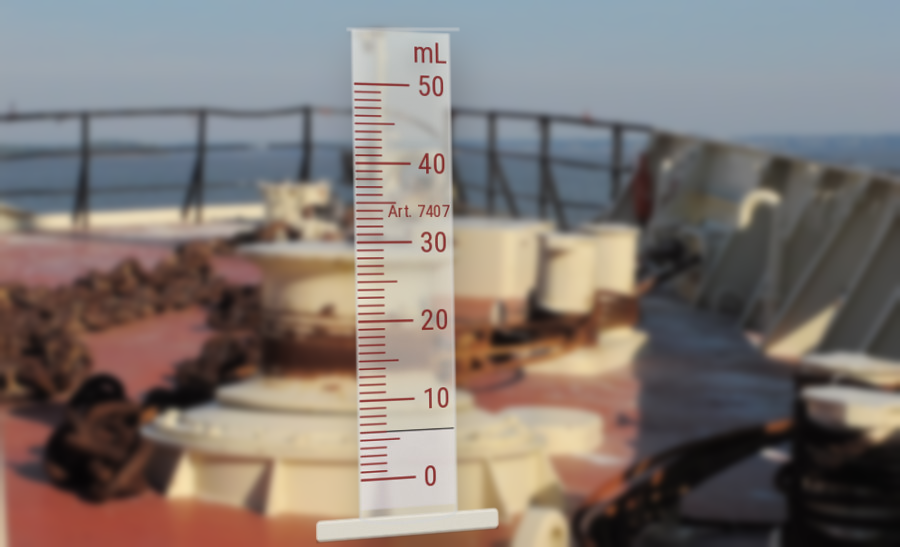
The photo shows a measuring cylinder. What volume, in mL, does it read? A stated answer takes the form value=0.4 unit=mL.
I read value=6 unit=mL
